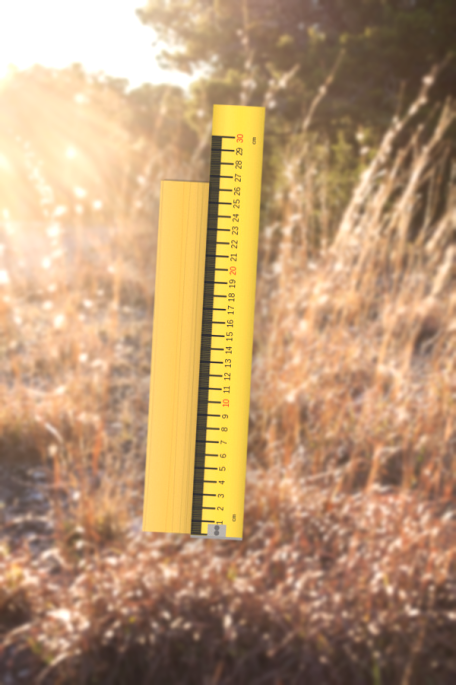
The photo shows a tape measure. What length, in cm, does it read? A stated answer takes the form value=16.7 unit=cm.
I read value=26.5 unit=cm
